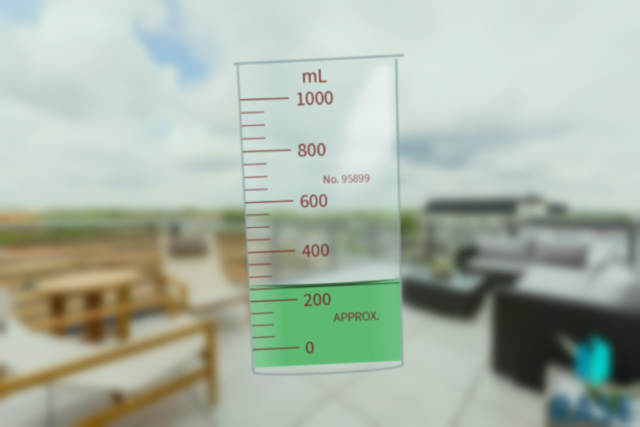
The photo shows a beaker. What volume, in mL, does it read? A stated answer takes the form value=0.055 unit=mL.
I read value=250 unit=mL
